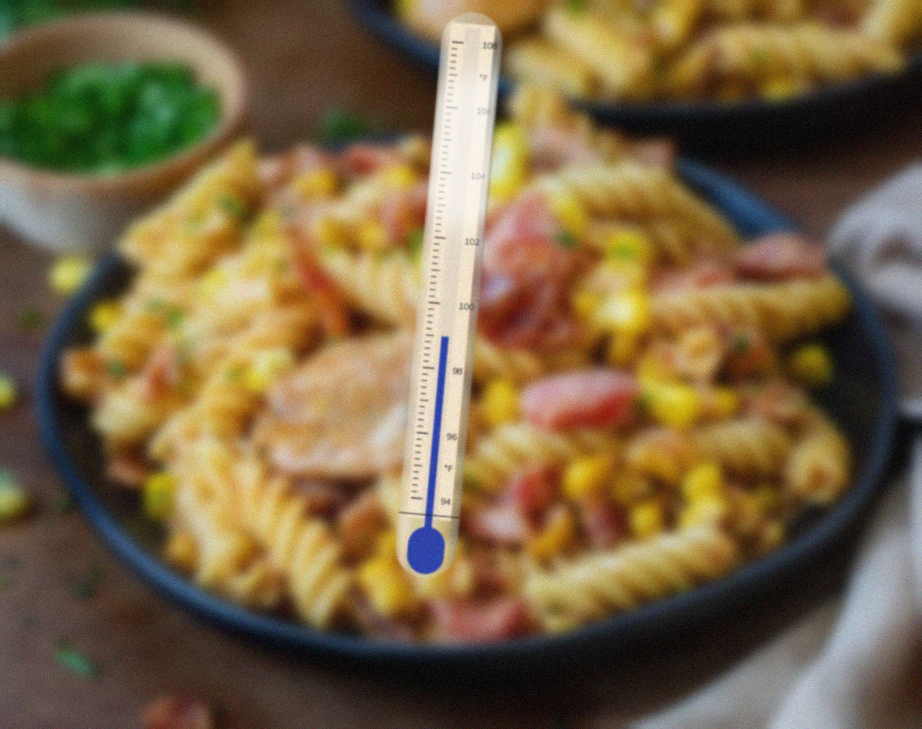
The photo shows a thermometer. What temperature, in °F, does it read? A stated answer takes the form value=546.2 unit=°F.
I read value=99 unit=°F
